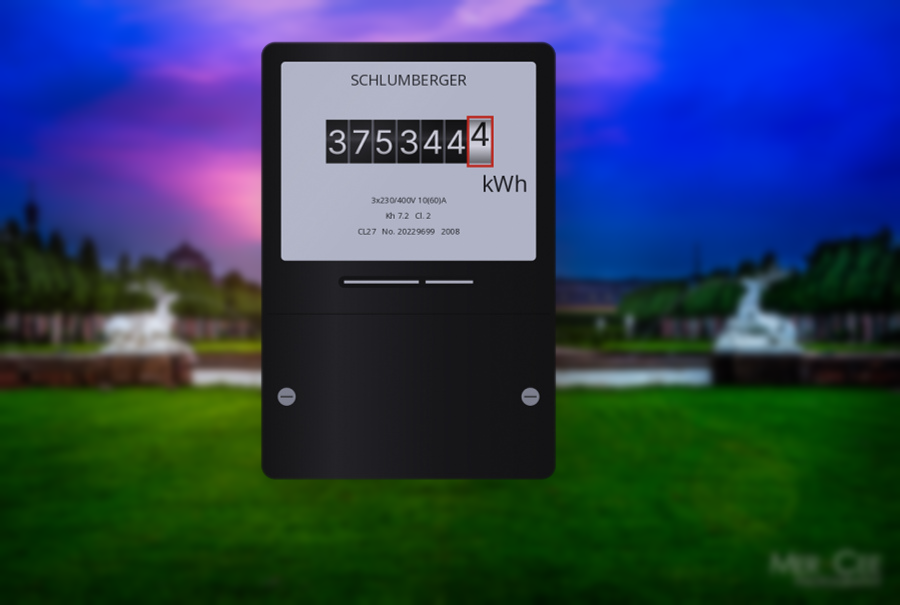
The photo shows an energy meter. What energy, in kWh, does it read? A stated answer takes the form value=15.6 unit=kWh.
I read value=375344.4 unit=kWh
